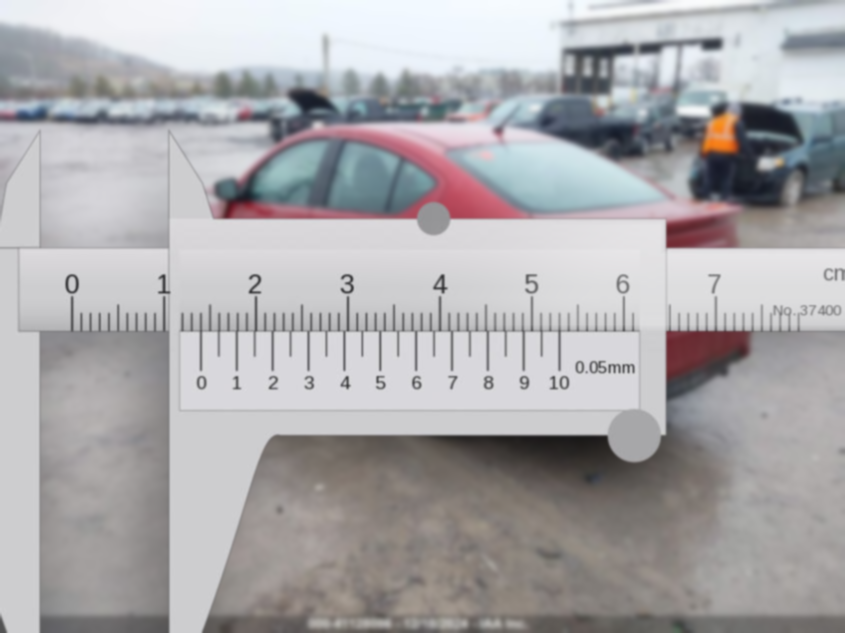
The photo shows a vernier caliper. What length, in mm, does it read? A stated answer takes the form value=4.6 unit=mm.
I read value=14.0 unit=mm
